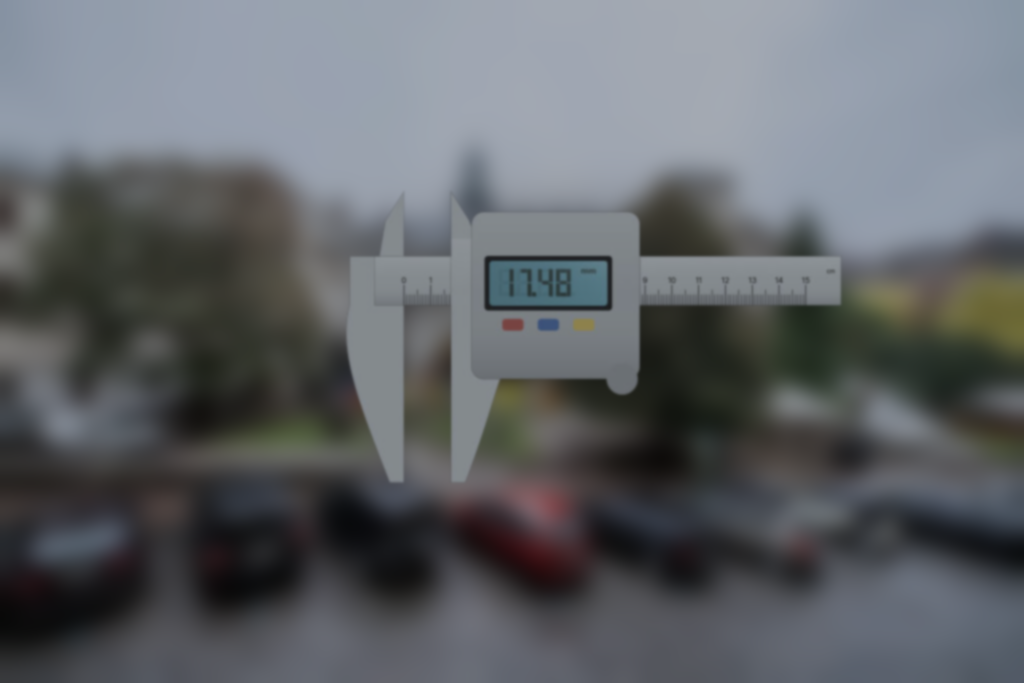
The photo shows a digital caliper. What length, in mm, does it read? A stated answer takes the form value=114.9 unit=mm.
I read value=17.48 unit=mm
